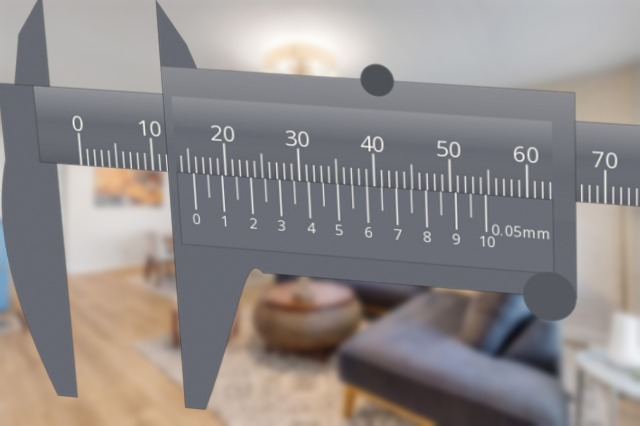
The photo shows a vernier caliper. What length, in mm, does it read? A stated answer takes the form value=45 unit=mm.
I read value=15.6 unit=mm
